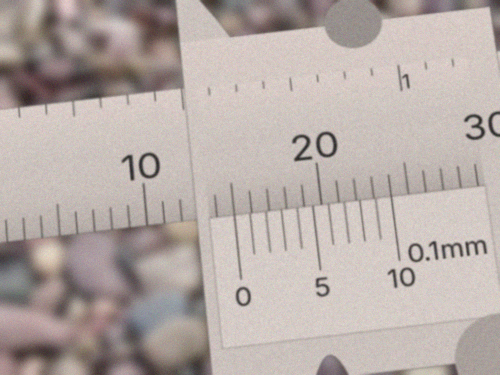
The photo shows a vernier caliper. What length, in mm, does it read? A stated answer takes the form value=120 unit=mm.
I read value=15.0 unit=mm
